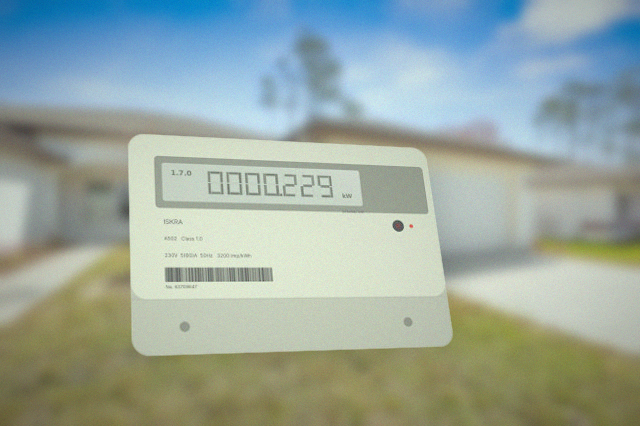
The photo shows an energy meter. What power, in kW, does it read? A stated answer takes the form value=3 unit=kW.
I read value=0.229 unit=kW
